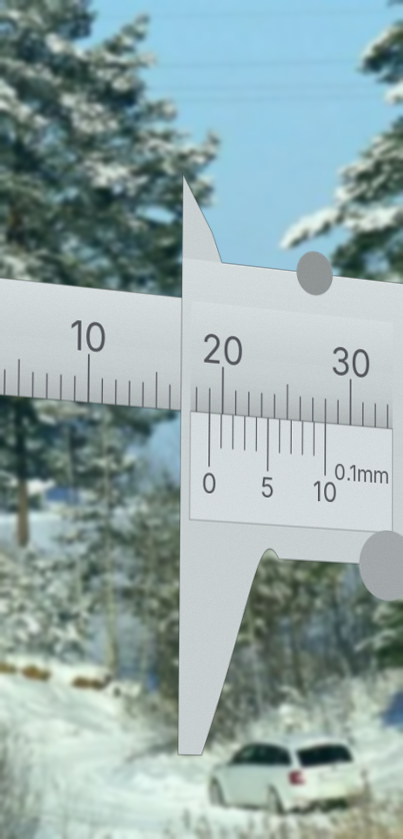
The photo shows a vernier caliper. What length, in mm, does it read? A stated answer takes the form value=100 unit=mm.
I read value=19.0 unit=mm
